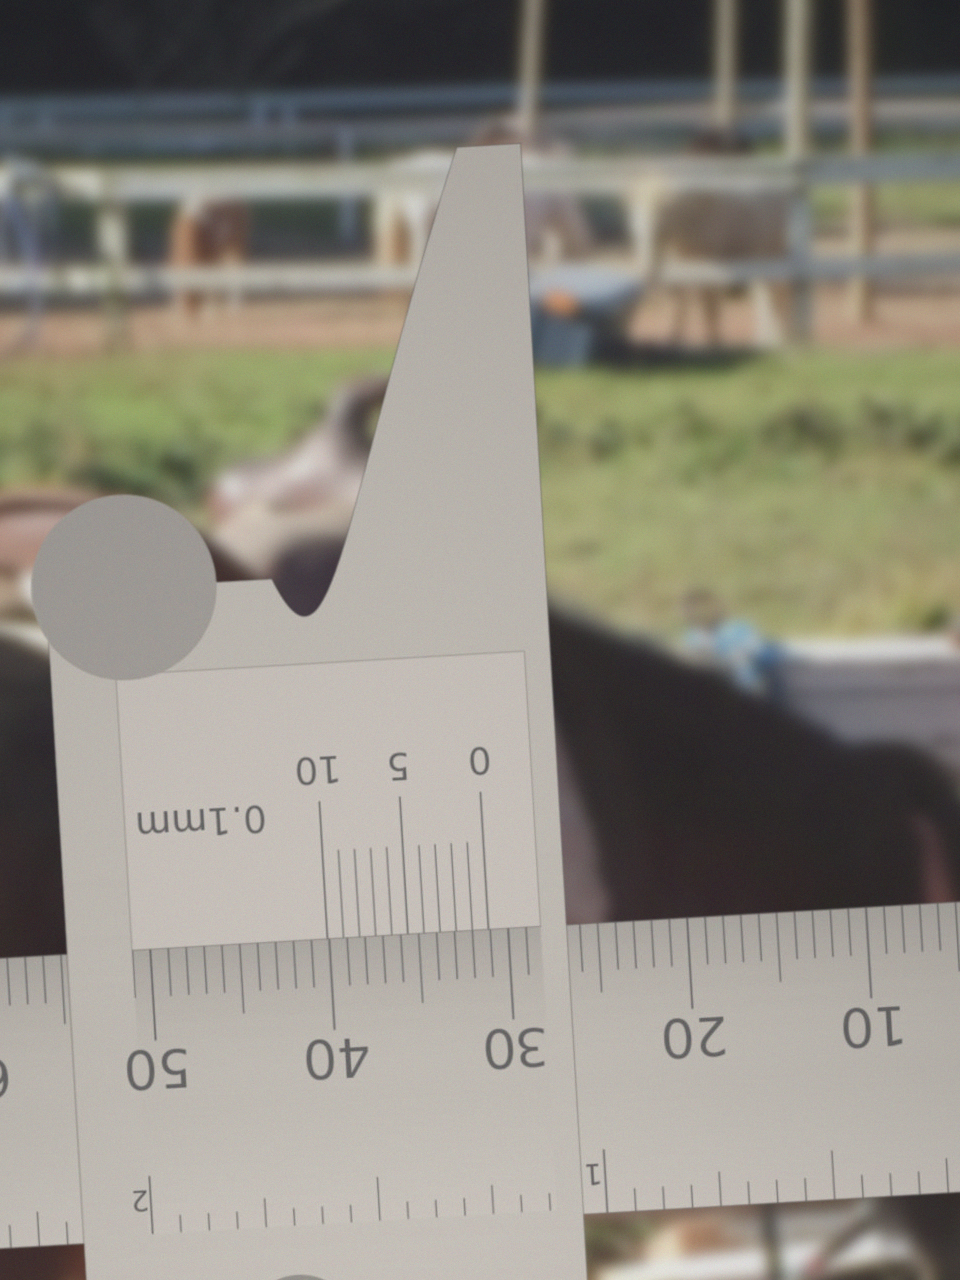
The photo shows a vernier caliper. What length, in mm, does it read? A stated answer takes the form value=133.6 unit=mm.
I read value=31.1 unit=mm
